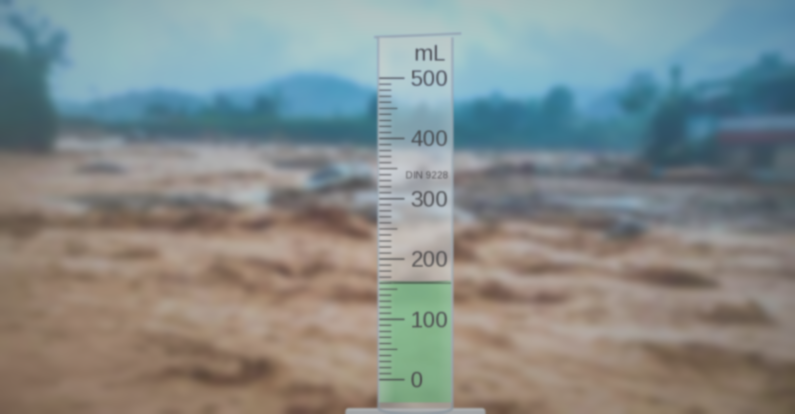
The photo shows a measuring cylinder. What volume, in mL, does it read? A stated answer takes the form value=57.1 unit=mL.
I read value=160 unit=mL
